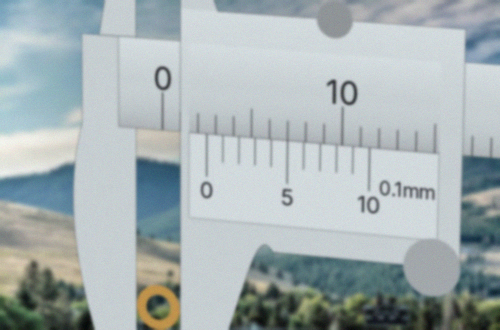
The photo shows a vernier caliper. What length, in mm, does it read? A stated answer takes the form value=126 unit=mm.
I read value=2.5 unit=mm
